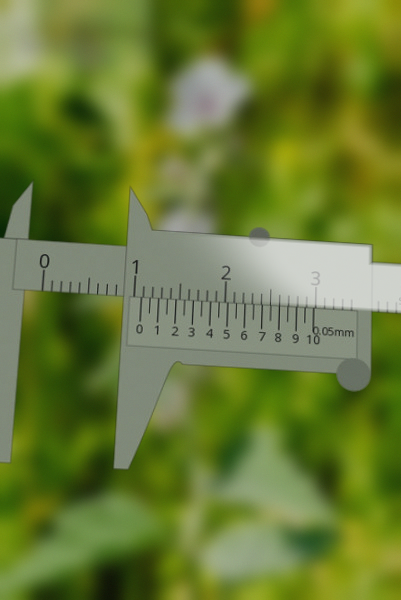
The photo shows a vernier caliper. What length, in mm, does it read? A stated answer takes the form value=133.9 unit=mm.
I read value=10.8 unit=mm
